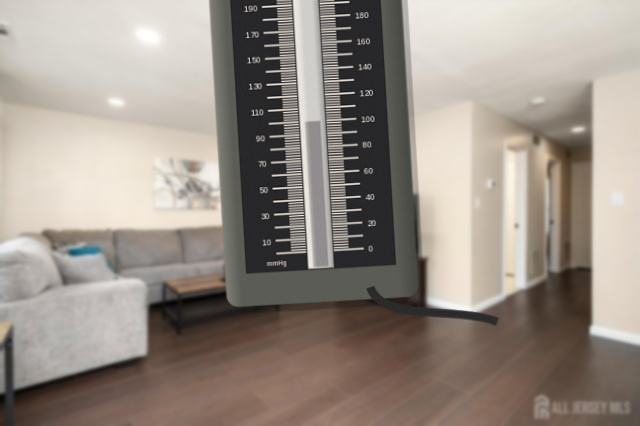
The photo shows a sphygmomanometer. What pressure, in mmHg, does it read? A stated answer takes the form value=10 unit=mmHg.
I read value=100 unit=mmHg
